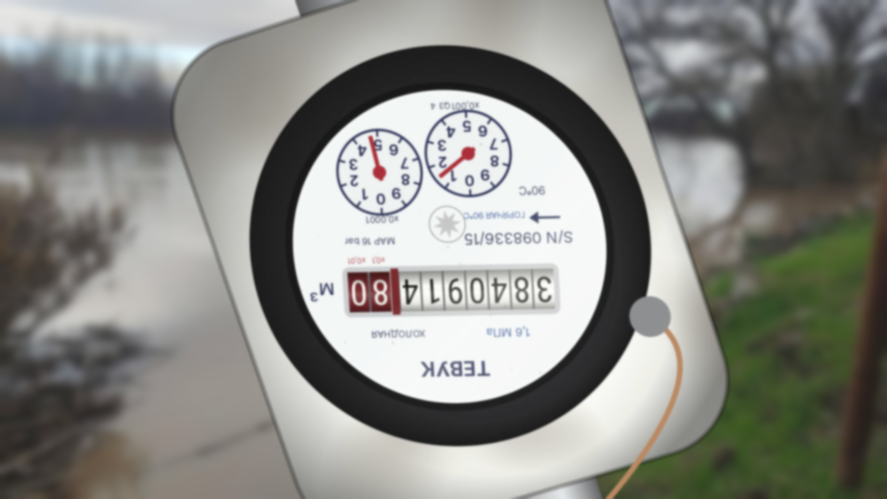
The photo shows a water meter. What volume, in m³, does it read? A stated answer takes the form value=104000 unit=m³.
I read value=3840914.8014 unit=m³
